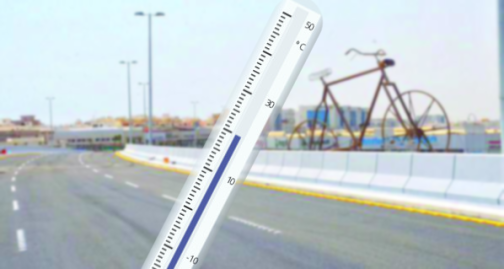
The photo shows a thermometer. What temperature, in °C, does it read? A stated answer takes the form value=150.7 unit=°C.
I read value=20 unit=°C
